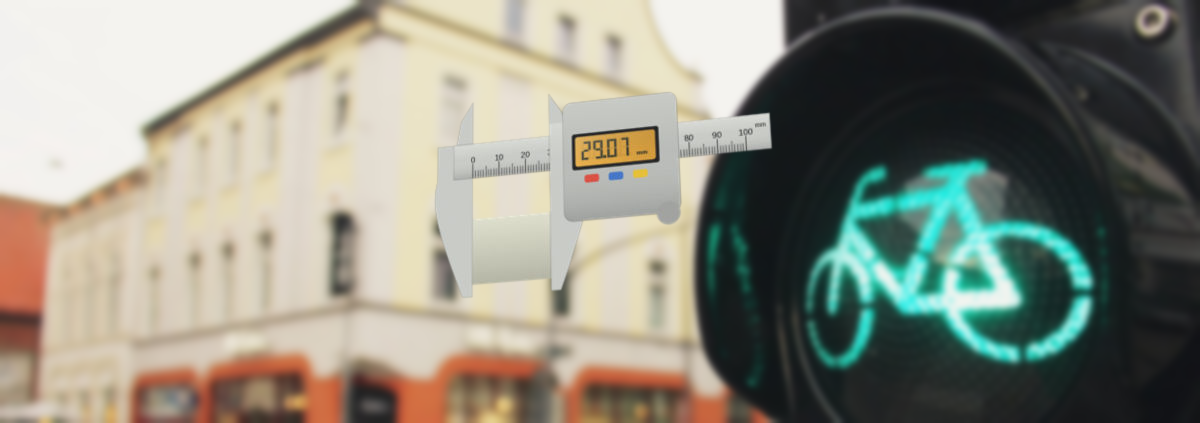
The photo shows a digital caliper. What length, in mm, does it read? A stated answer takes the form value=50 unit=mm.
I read value=29.07 unit=mm
